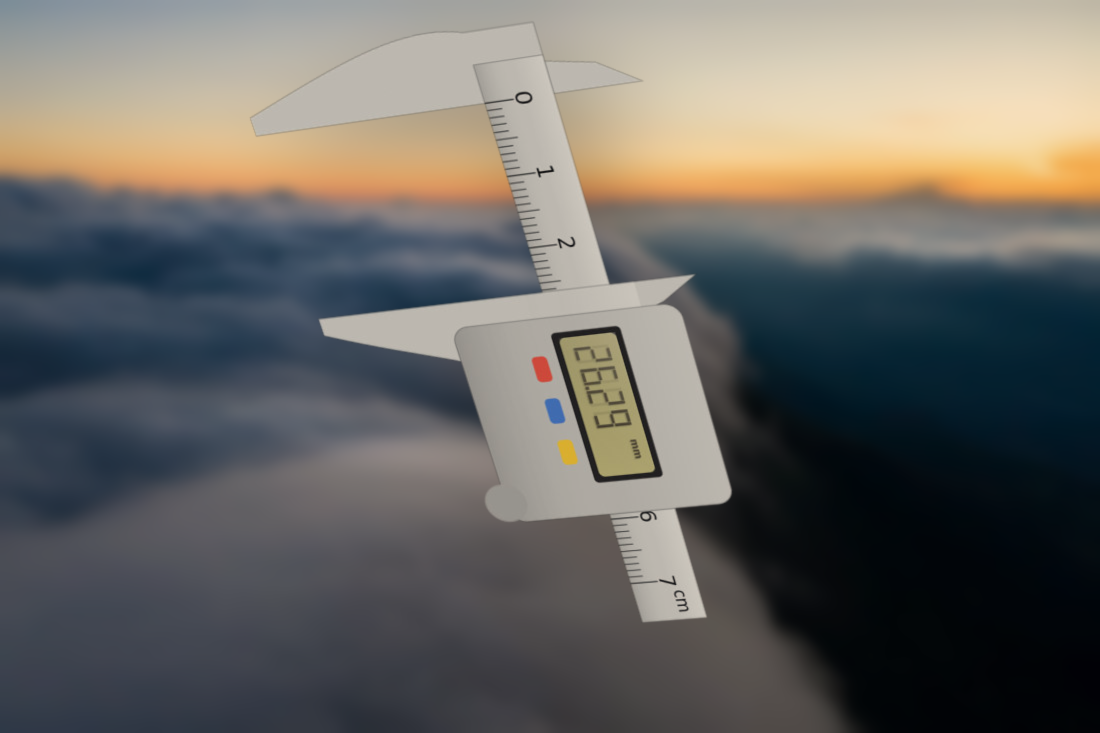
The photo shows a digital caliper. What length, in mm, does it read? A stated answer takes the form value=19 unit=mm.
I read value=26.29 unit=mm
